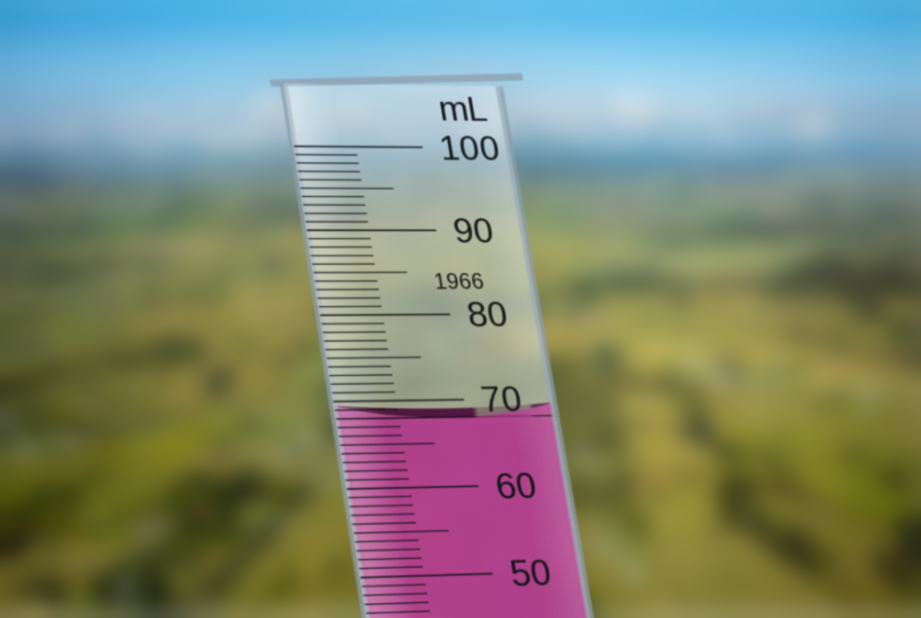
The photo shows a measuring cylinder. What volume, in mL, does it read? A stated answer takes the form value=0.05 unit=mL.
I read value=68 unit=mL
